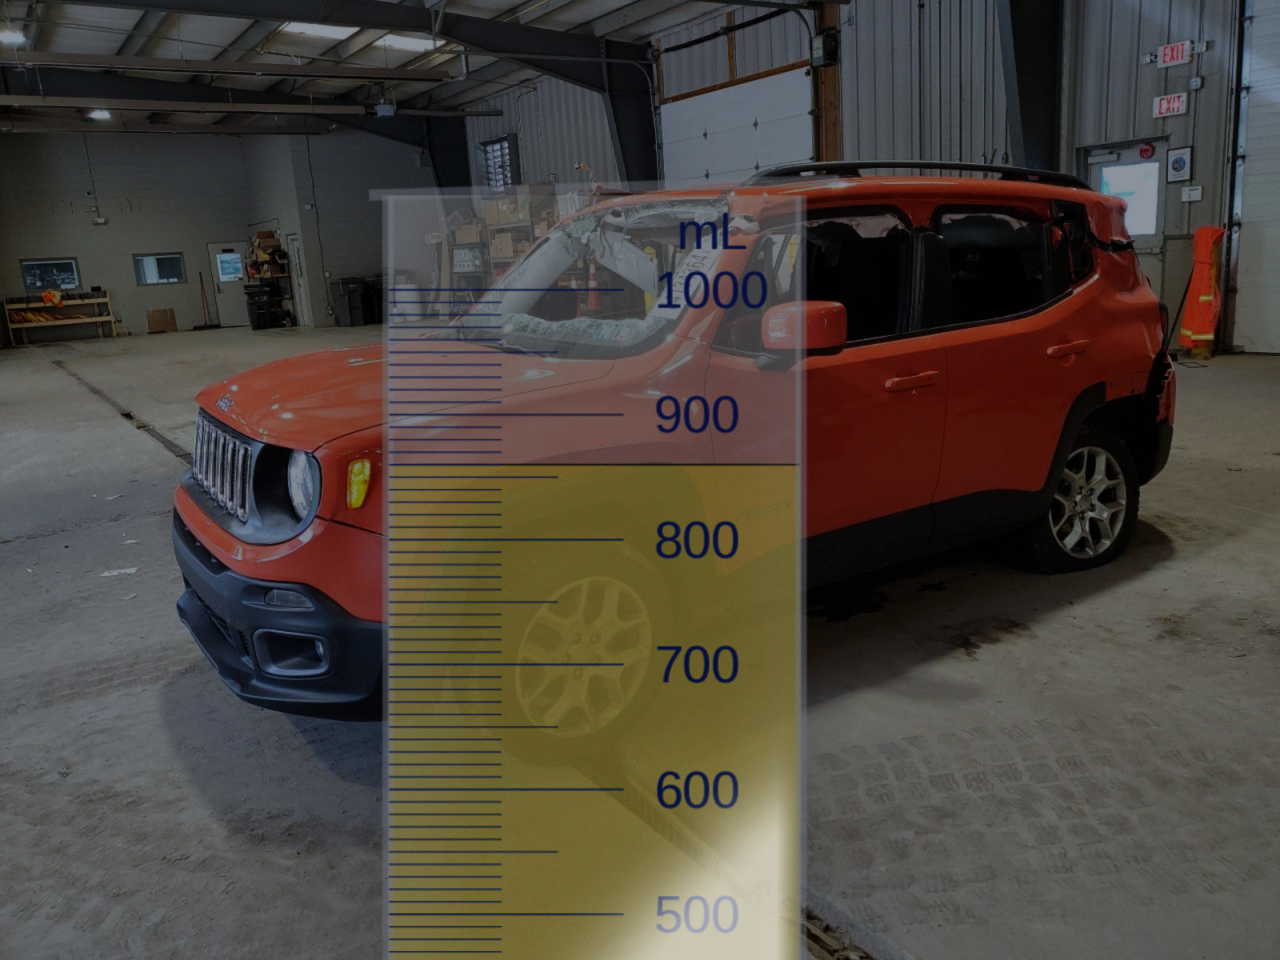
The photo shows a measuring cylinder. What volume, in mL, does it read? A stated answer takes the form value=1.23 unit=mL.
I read value=860 unit=mL
